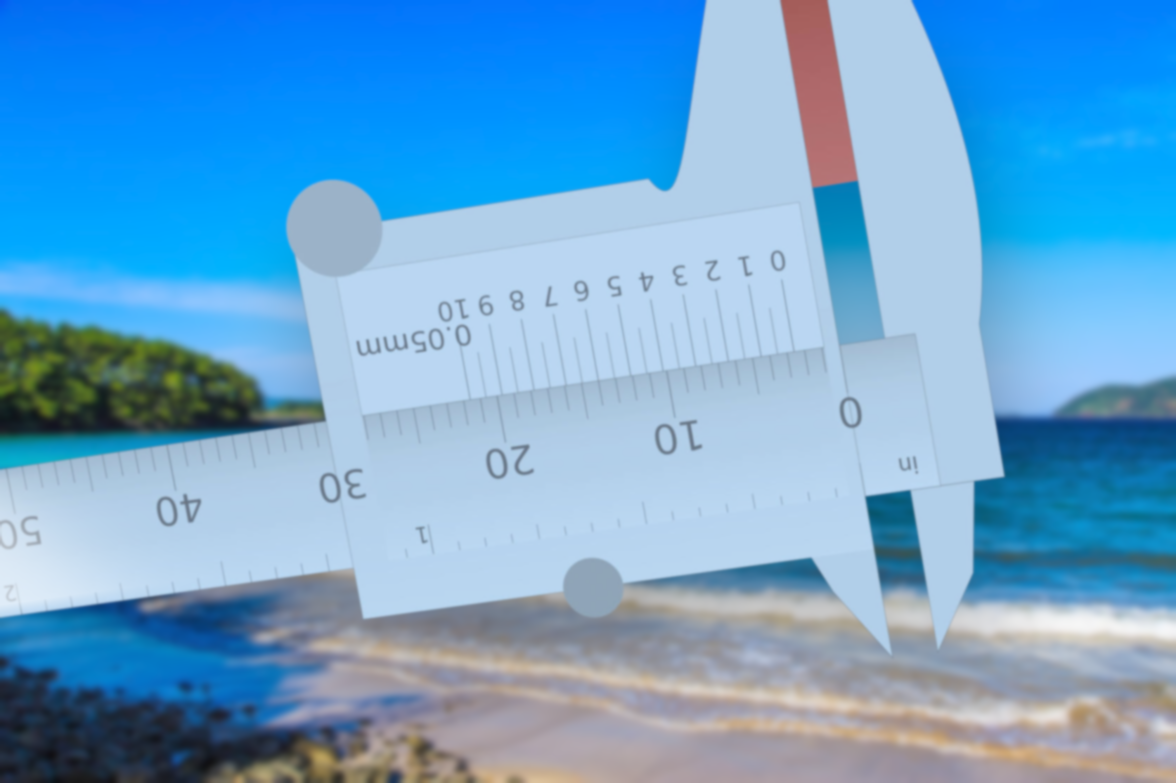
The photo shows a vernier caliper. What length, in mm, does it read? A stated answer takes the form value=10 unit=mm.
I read value=2.6 unit=mm
